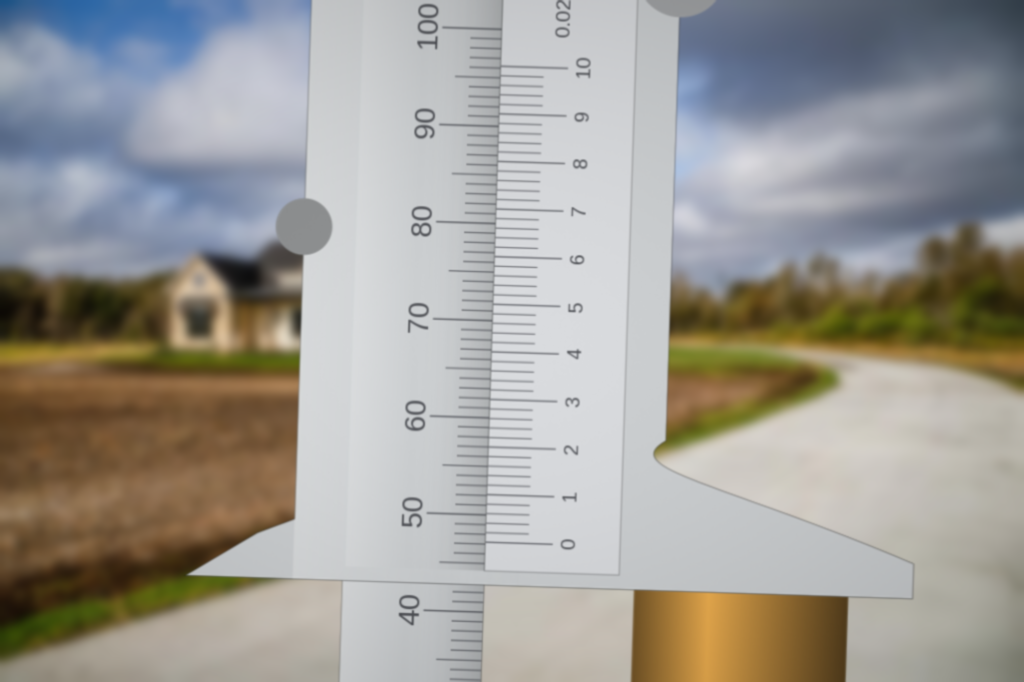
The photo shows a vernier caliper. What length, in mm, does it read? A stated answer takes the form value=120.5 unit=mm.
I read value=47.2 unit=mm
